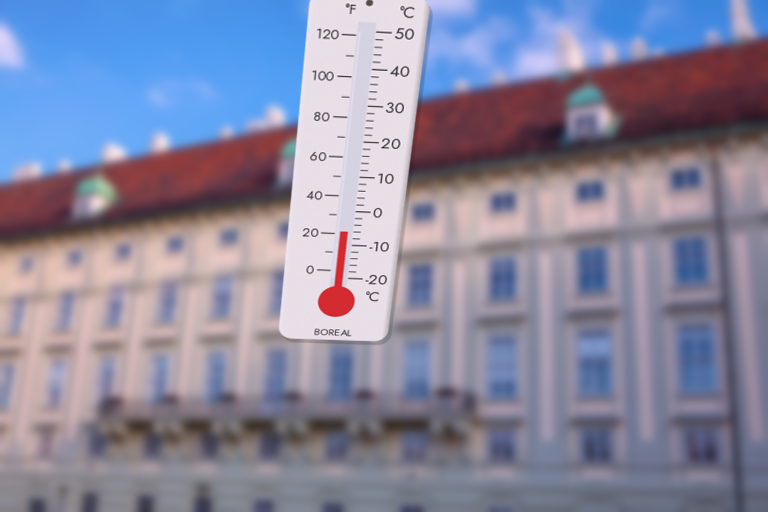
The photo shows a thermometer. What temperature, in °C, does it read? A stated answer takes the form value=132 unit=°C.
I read value=-6 unit=°C
